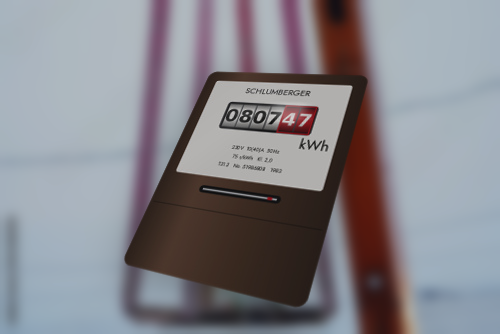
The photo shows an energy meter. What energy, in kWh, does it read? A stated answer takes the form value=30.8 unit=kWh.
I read value=807.47 unit=kWh
